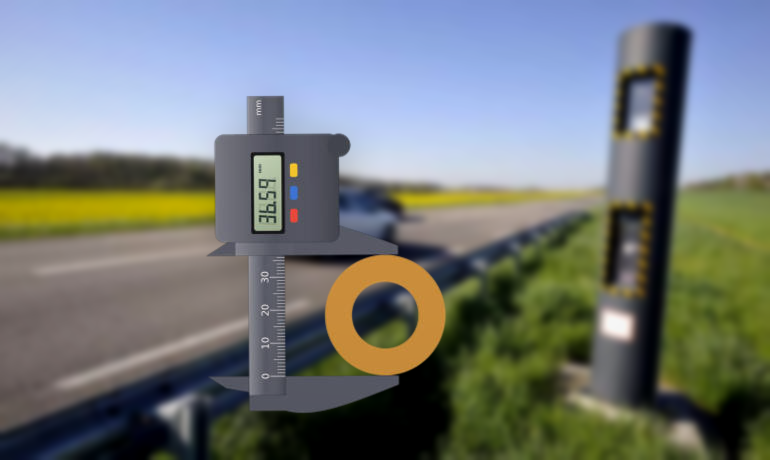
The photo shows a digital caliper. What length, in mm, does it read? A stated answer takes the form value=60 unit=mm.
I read value=36.59 unit=mm
